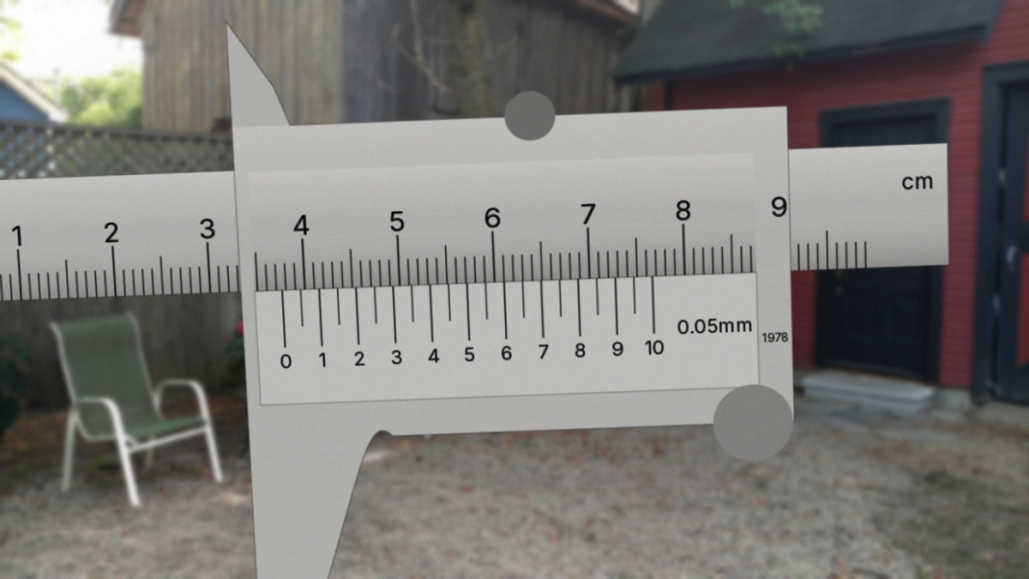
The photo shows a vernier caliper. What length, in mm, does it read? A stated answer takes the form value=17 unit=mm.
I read value=37.6 unit=mm
